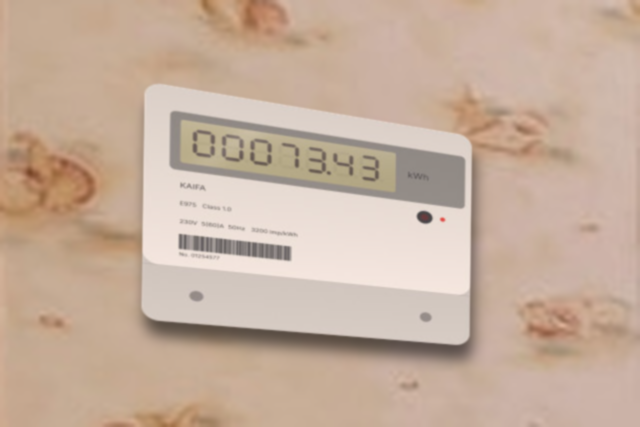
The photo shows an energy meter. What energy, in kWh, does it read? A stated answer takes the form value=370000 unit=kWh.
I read value=73.43 unit=kWh
